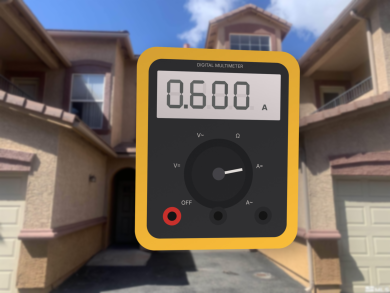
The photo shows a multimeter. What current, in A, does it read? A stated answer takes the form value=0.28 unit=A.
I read value=0.600 unit=A
